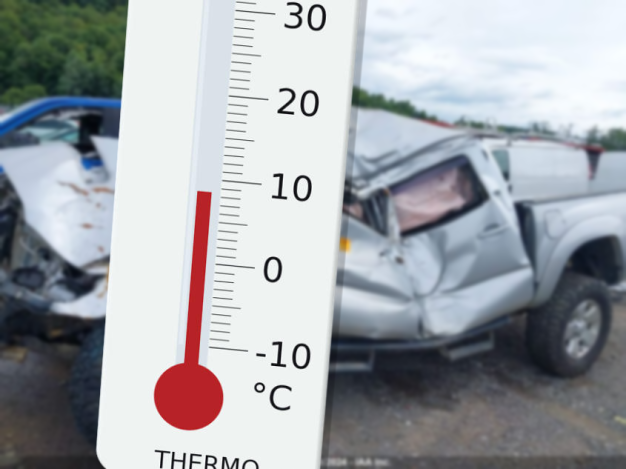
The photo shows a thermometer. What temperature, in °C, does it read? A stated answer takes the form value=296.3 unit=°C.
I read value=8.5 unit=°C
